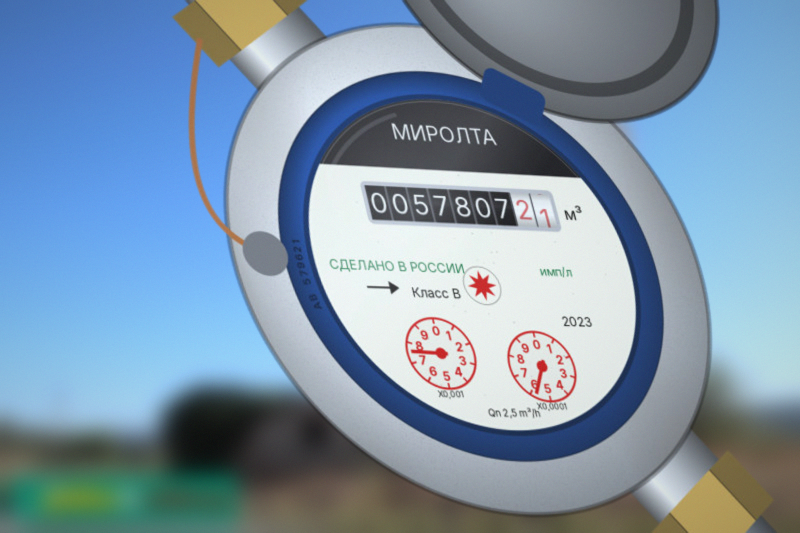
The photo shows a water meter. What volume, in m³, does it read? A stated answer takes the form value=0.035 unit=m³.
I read value=57807.2075 unit=m³
